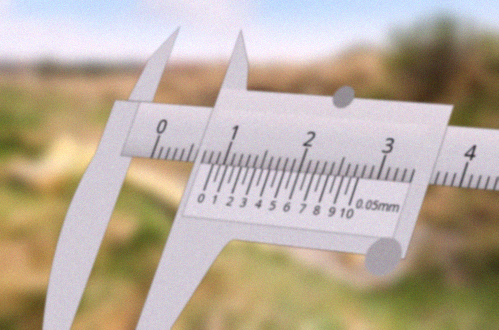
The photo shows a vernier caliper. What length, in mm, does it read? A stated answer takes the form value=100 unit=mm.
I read value=8.6 unit=mm
